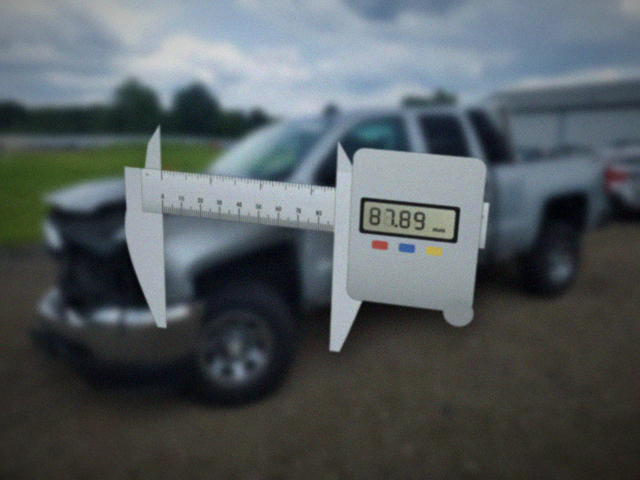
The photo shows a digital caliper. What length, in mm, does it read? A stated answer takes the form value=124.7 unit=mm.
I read value=87.89 unit=mm
